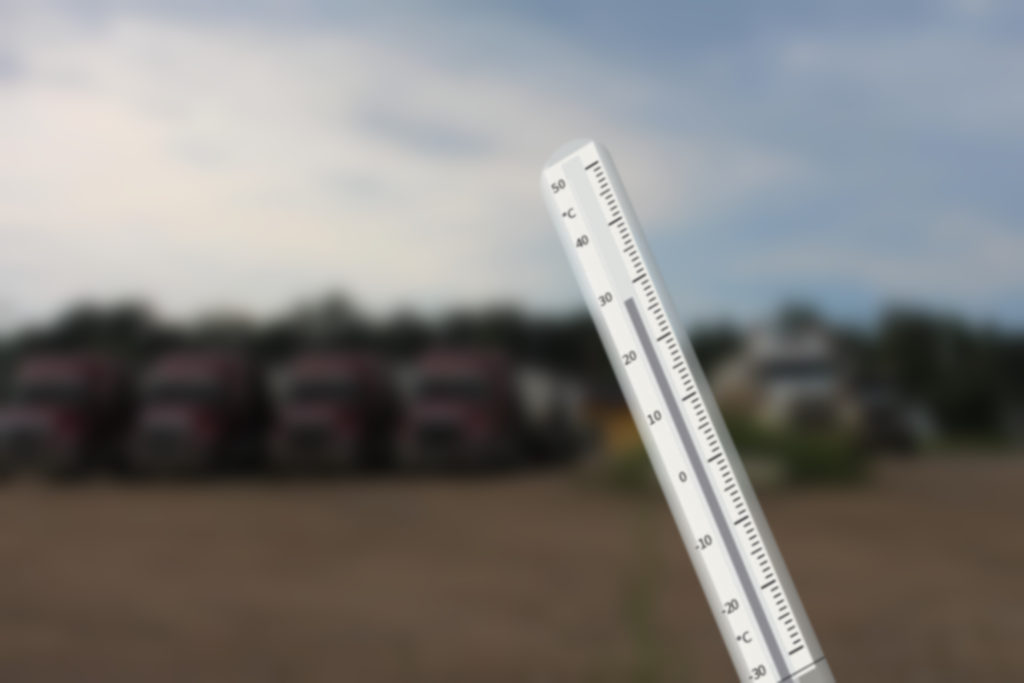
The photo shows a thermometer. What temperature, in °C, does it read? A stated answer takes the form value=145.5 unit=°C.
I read value=28 unit=°C
